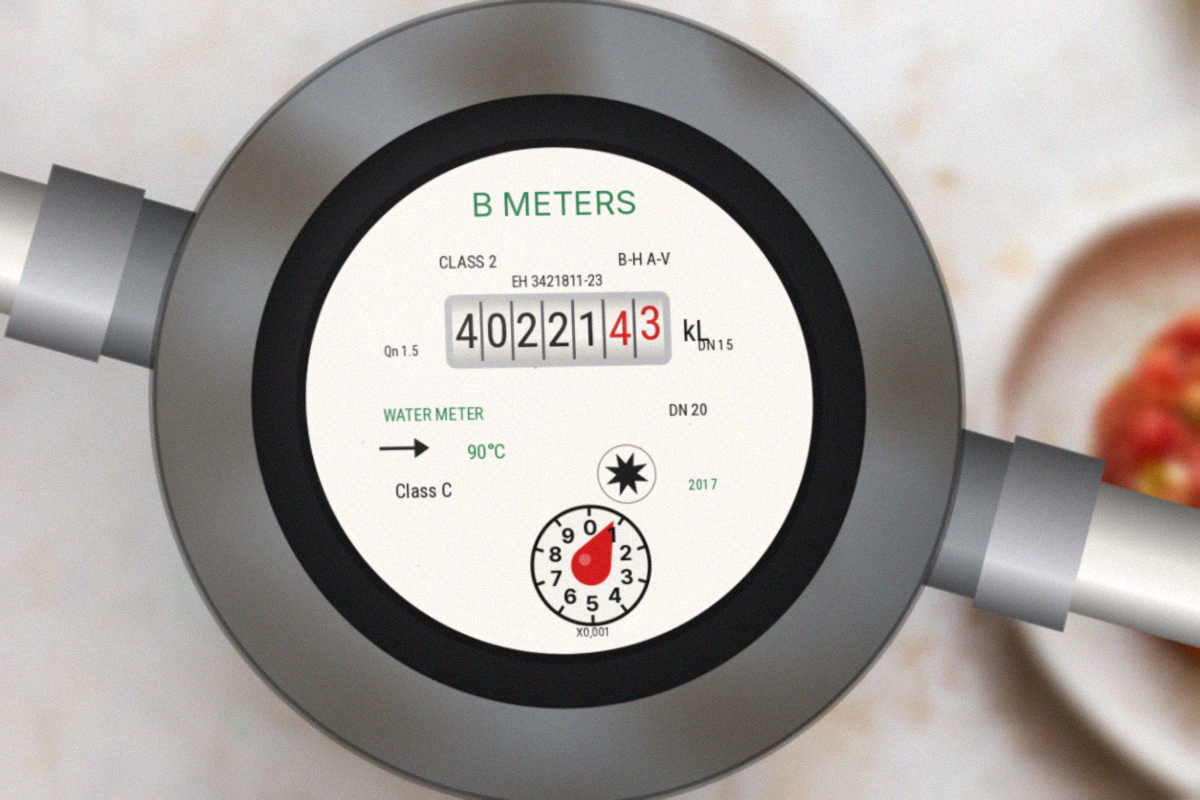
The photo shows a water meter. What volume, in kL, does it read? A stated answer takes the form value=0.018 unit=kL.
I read value=40221.430 unit=kL
